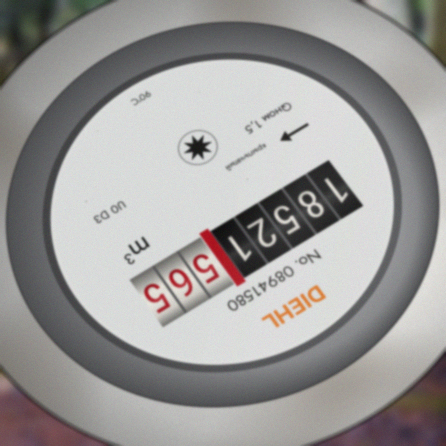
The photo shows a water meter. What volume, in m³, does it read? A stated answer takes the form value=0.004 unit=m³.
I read value=18521.565 unit=m³
